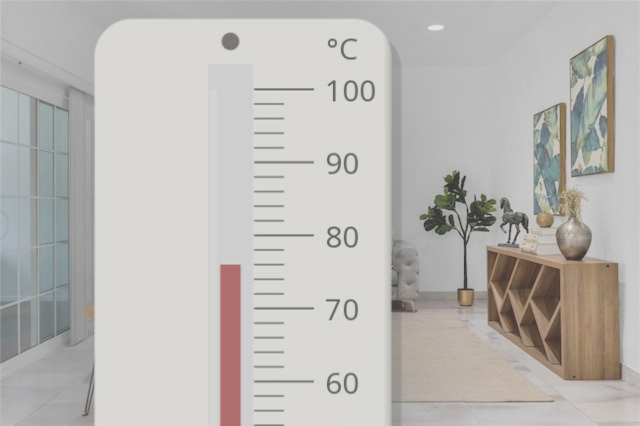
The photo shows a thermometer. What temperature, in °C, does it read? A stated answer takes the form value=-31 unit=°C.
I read value=76 unit=°C
